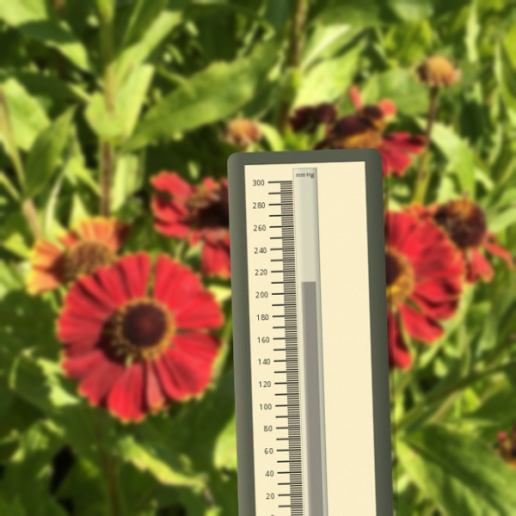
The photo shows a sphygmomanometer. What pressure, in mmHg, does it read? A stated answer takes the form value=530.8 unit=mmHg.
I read value=210 unit=mmHg
